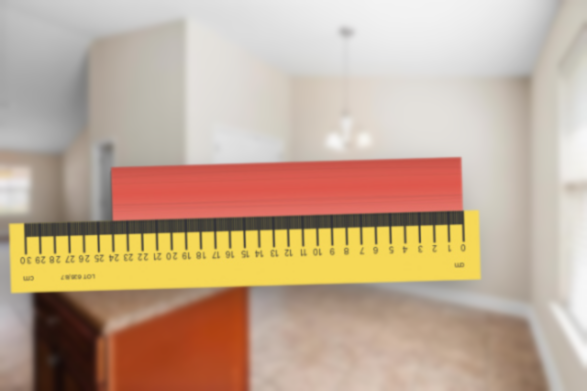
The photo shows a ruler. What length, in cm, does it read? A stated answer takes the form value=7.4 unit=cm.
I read value=24 unit=cm
